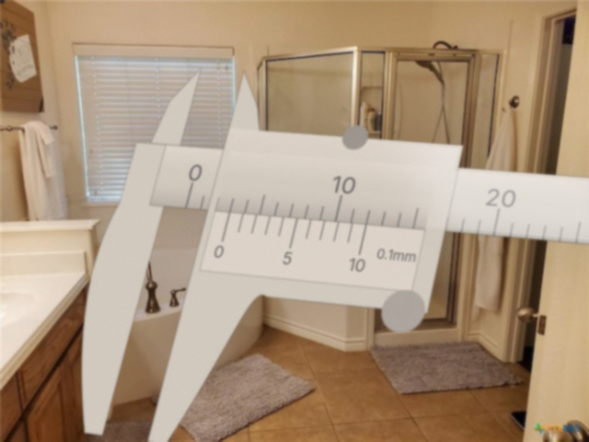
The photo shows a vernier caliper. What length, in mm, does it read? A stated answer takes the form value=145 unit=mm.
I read value=3.0 unit=mm
